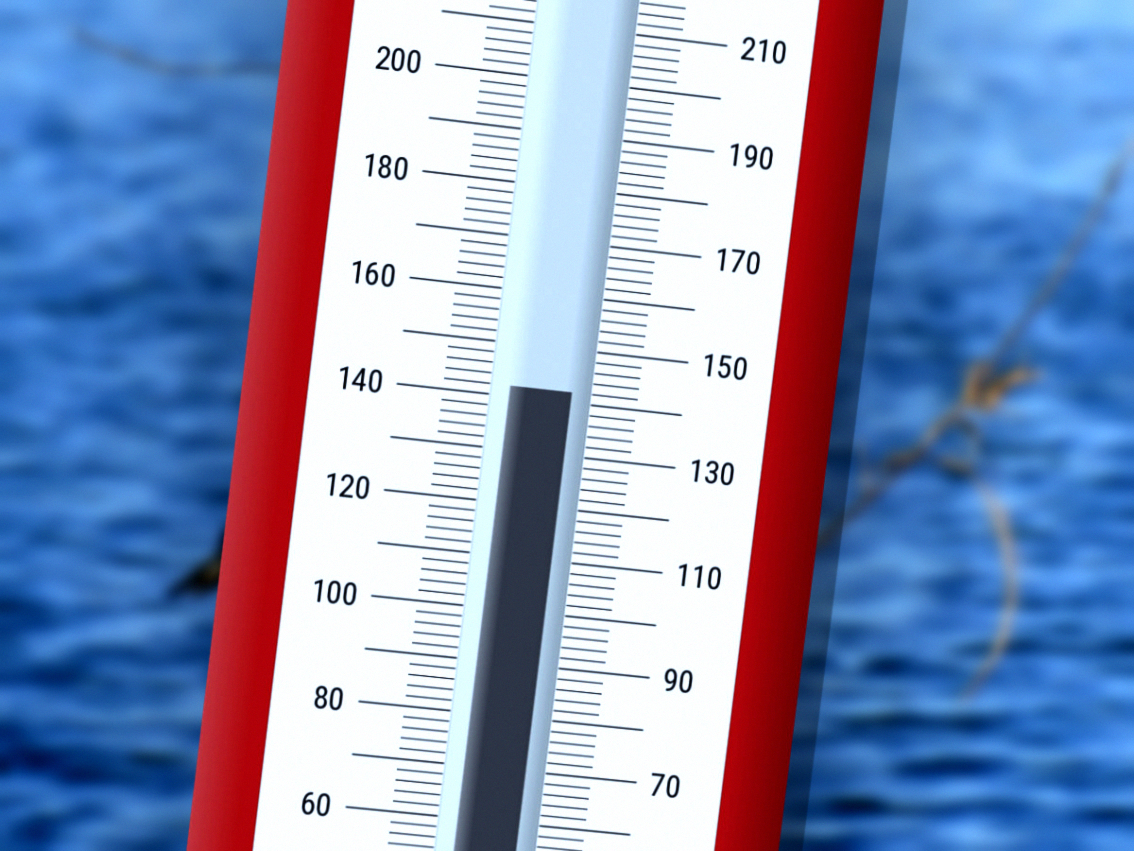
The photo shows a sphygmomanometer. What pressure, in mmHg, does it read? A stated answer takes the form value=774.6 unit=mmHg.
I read value=142 unit=mmHg
